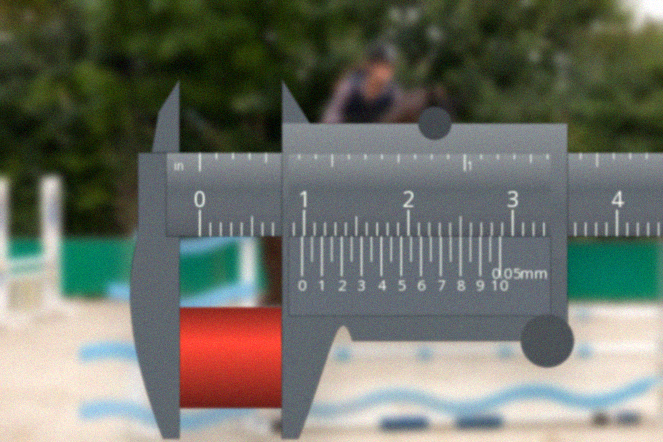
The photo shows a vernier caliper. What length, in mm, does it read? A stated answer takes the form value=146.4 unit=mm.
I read value=9.8 unit=mm
